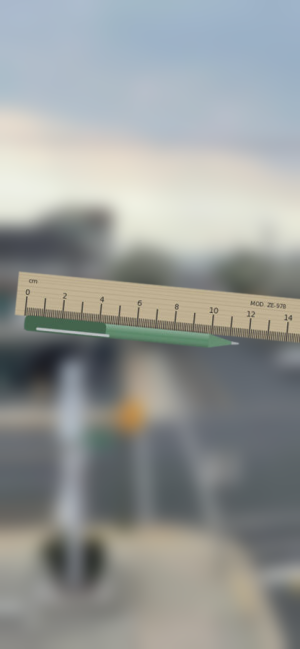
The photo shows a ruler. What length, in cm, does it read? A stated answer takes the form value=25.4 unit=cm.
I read value=11.5 unit=cm
